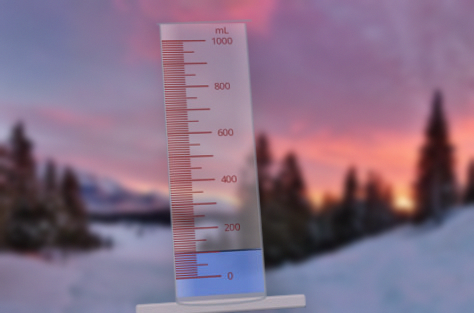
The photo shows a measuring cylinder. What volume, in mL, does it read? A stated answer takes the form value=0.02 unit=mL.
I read value=100 unit=mL
